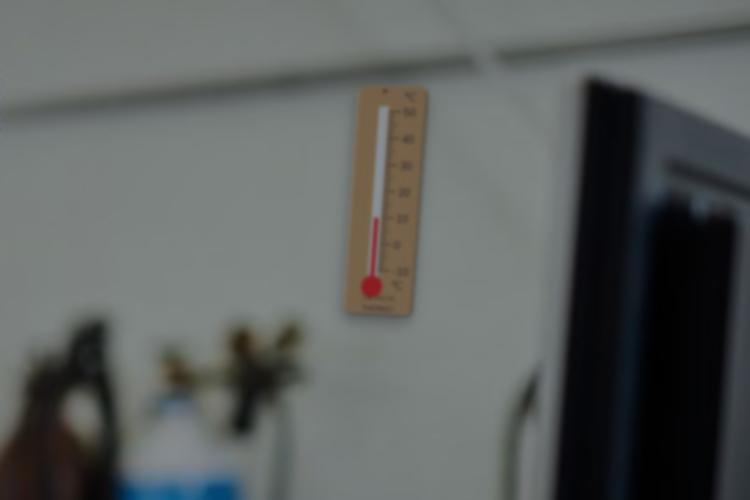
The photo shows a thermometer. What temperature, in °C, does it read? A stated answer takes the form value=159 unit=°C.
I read value=10 unit=°C
